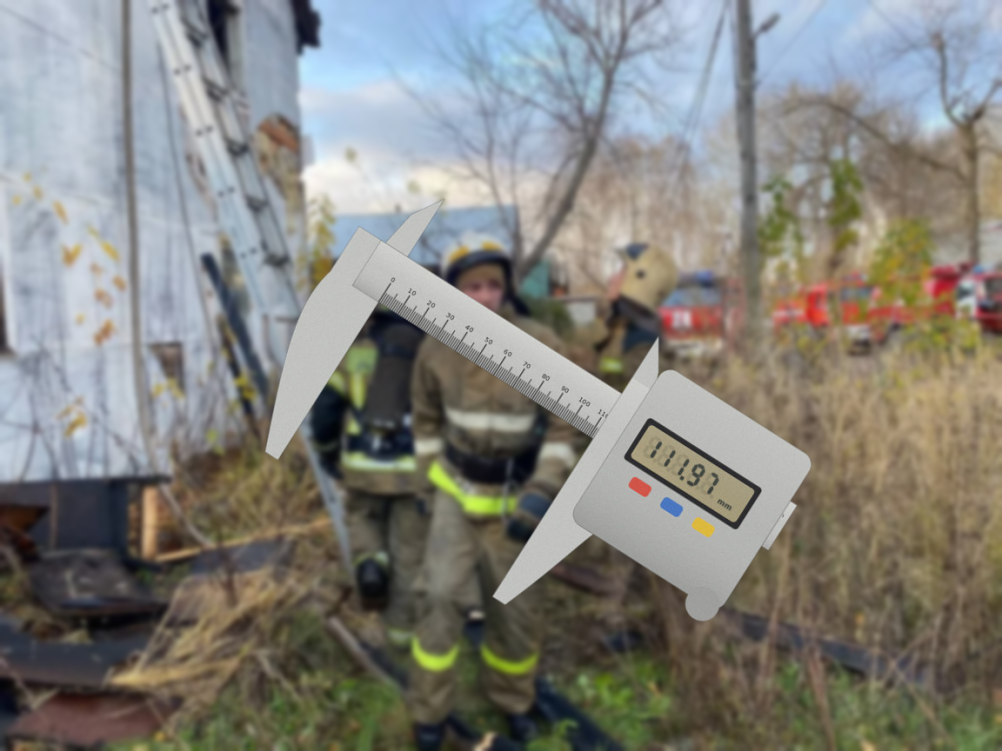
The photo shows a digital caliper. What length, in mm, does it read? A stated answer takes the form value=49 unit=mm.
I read value=111.97 unit=mm
